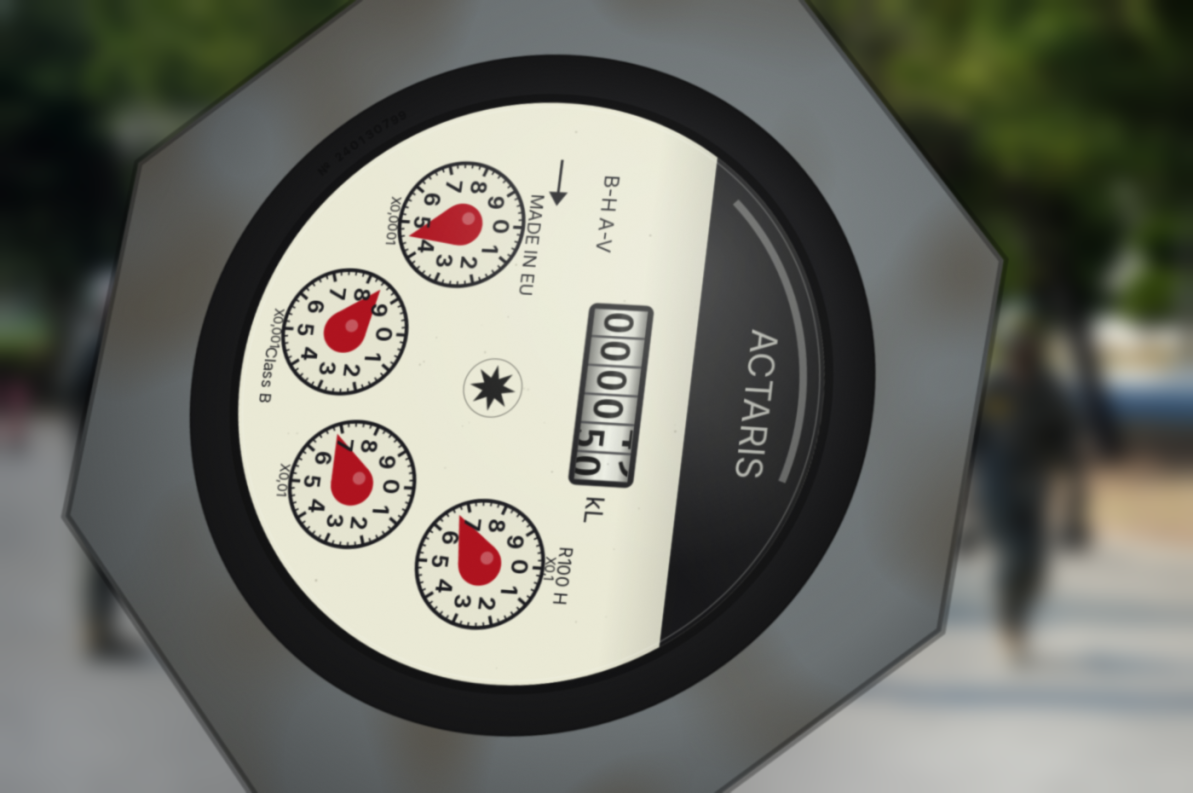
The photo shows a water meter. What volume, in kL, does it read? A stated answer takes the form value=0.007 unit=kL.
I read value=49.6684 unit=kL
